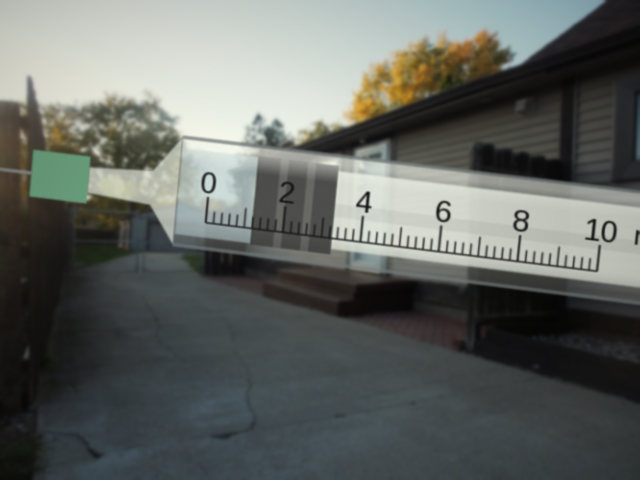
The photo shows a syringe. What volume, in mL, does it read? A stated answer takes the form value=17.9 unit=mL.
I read value=1.2 unit=mL
